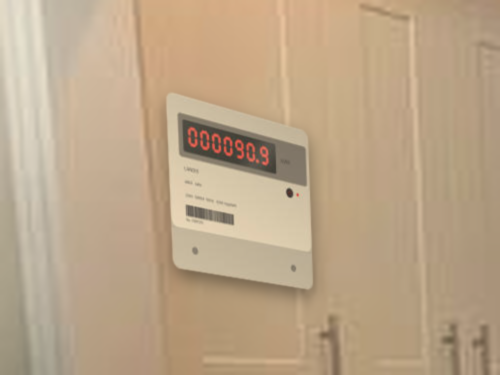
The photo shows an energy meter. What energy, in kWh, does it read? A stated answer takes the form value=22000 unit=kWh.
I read value=90.9 unit=kWh
